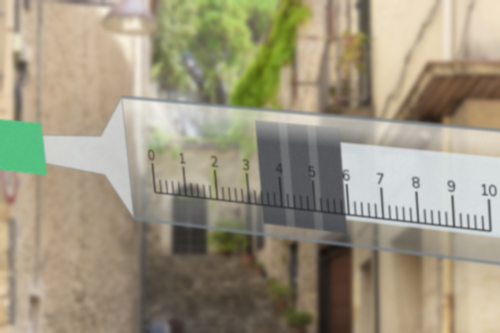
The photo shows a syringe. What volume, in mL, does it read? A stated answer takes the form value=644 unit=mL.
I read value=3.4 unit=mL
